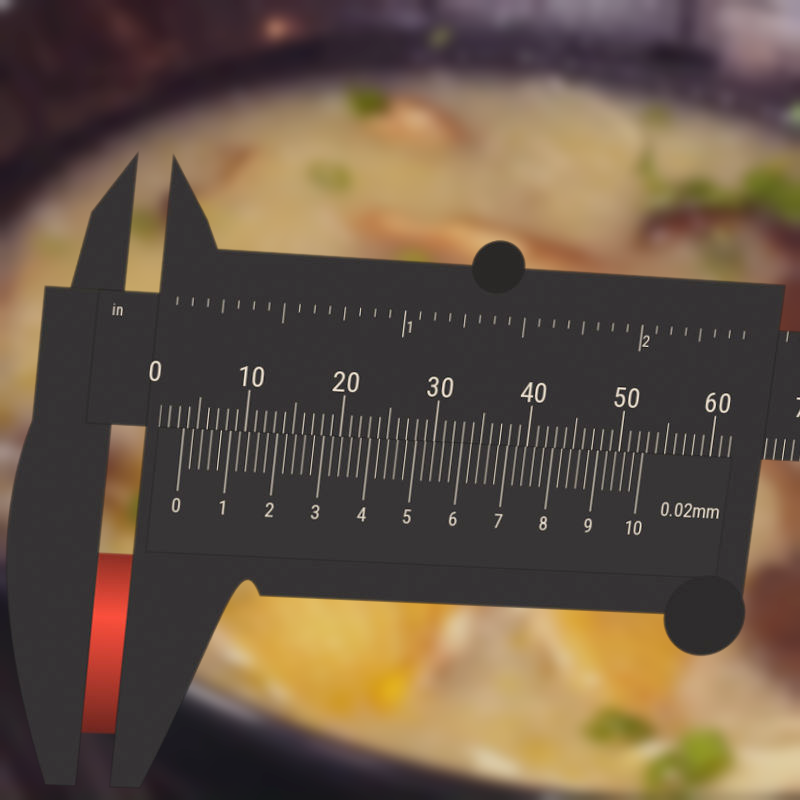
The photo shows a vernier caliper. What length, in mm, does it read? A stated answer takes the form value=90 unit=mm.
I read value=3.6 unit=mm
